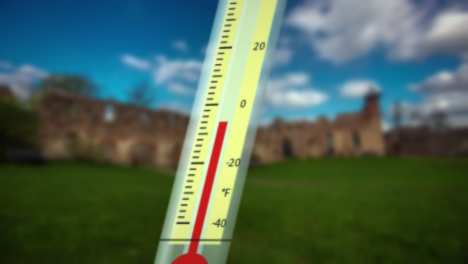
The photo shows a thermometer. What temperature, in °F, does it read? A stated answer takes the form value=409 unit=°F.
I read value=-6 unit=°F
